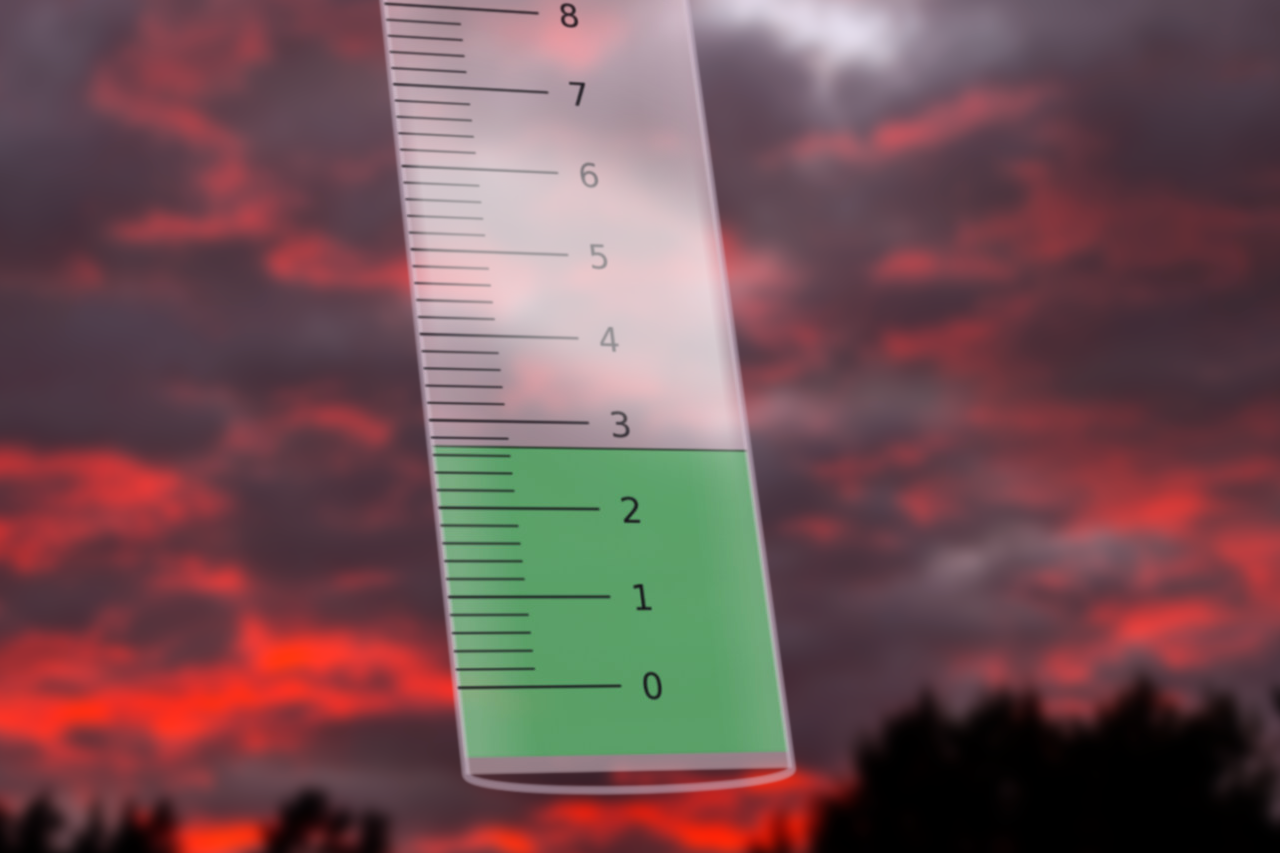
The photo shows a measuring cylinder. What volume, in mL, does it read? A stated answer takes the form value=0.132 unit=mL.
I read value=2.7 unit=mL
